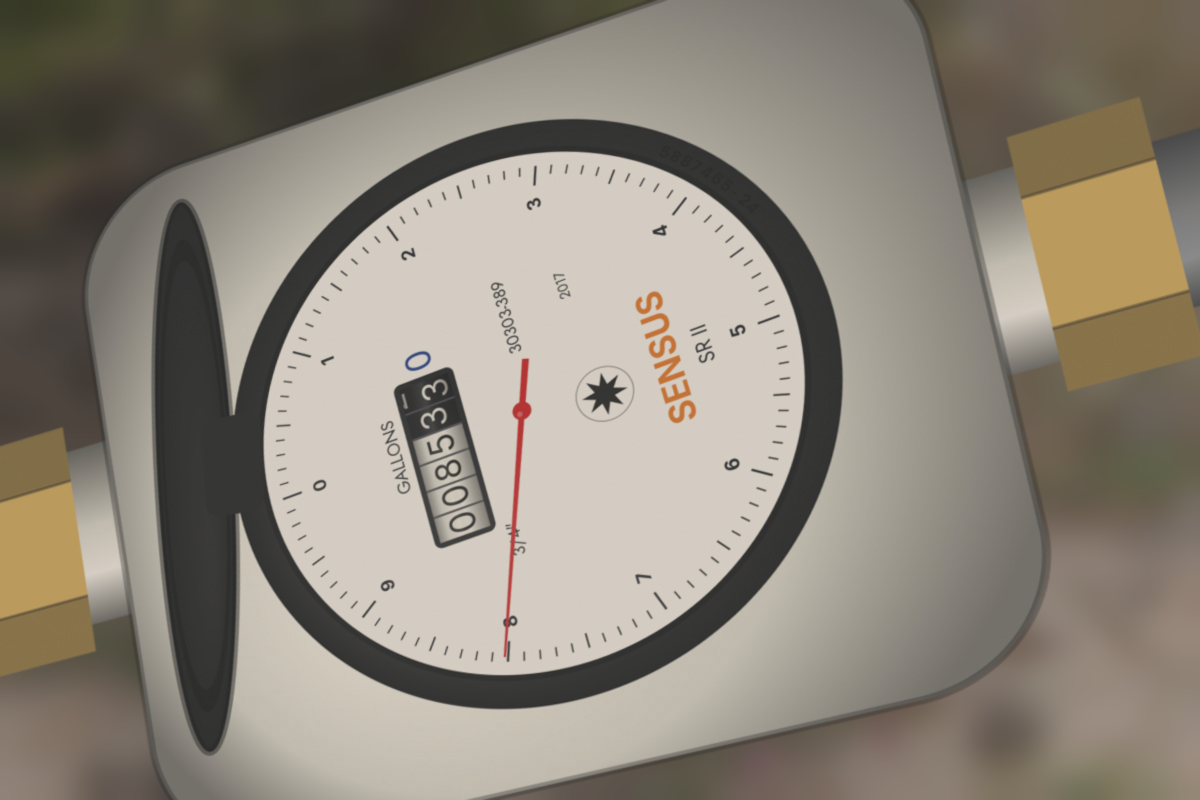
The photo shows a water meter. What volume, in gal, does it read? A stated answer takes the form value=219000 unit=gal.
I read value=85328.0 unit=gal
